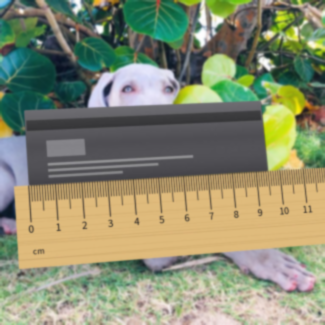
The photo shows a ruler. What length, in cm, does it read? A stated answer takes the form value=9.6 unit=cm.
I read value=9.5 unit=cm
